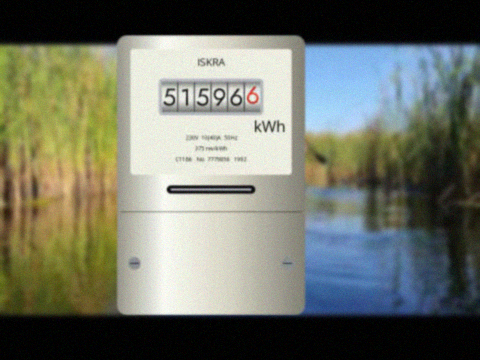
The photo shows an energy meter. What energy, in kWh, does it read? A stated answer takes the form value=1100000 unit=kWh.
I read value=51596.6 unit=kWh
